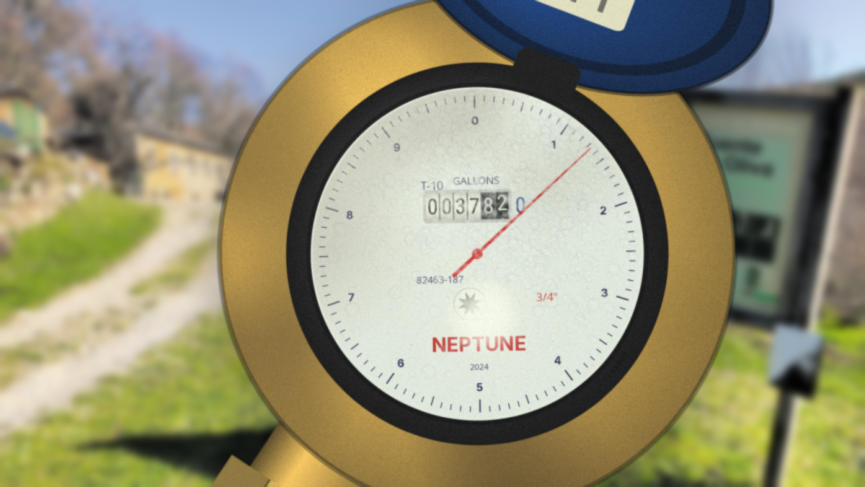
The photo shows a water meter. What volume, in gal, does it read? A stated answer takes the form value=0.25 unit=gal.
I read value=37821.3 unit=gal
